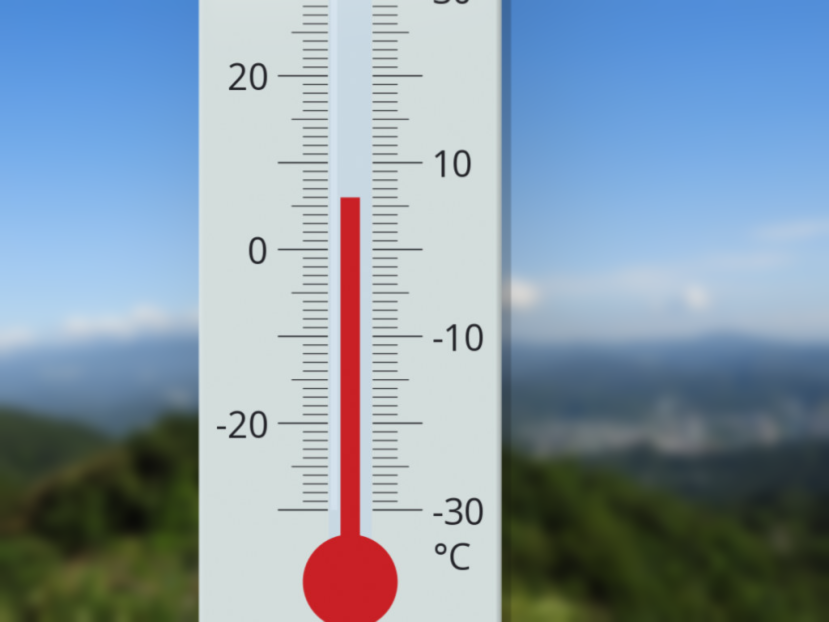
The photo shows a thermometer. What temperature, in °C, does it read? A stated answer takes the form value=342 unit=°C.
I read value=6 unit=°C
